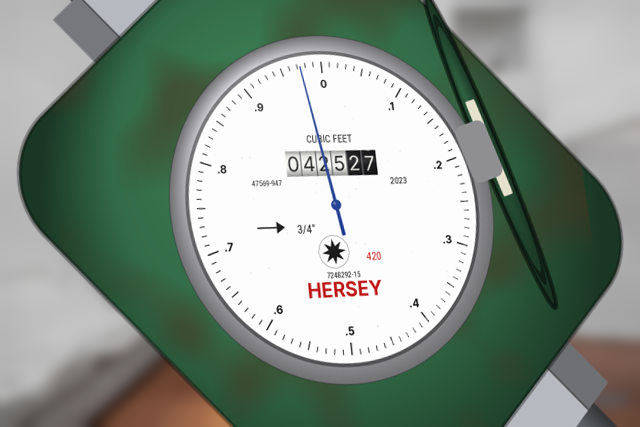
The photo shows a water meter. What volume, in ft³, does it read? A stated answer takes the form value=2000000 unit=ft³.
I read value=42526.97 unit=ft³
